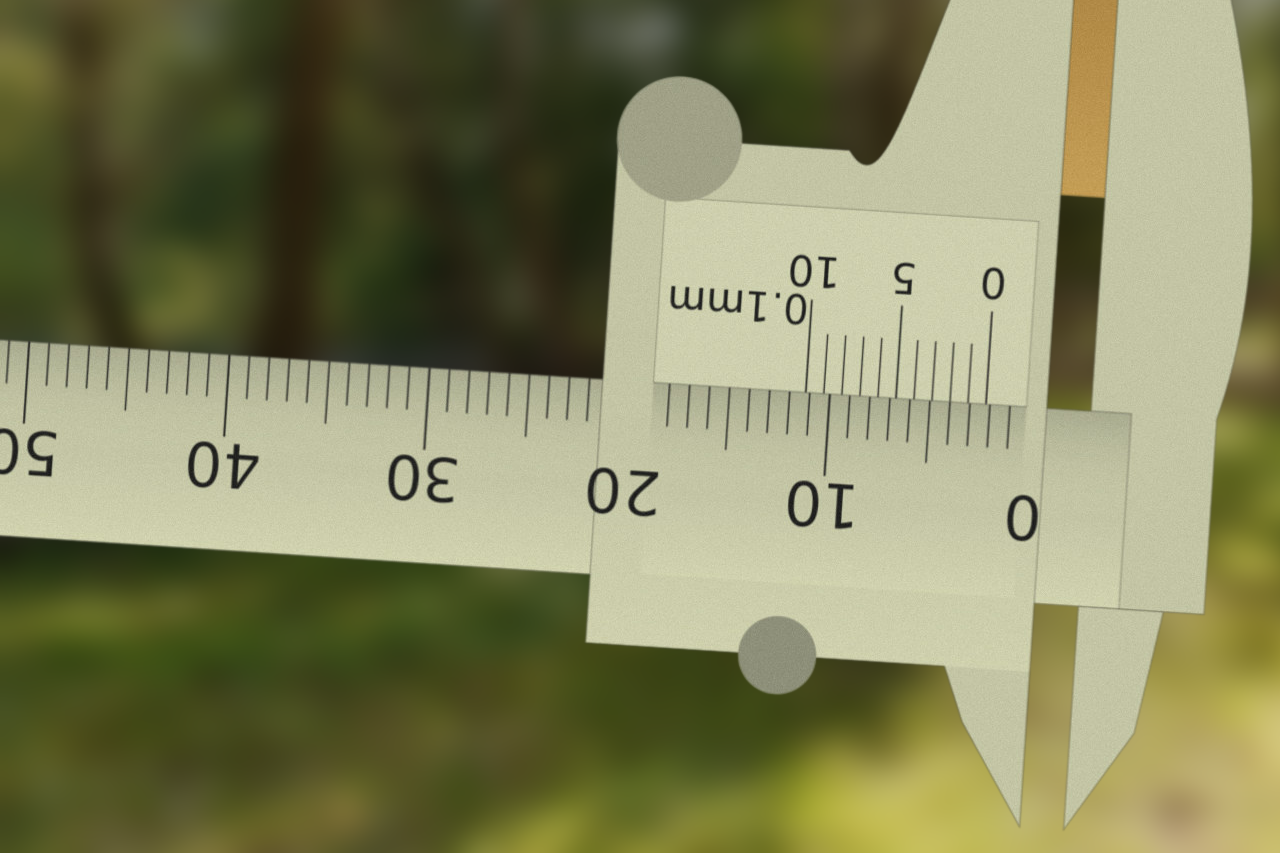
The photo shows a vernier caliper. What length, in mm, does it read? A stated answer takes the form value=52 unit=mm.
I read value=2.2 unit=mm
